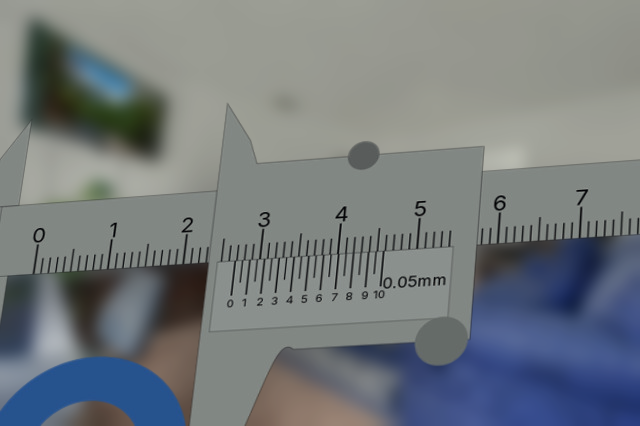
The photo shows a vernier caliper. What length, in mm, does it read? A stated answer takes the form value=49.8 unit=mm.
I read value=26.8 unit=mm
